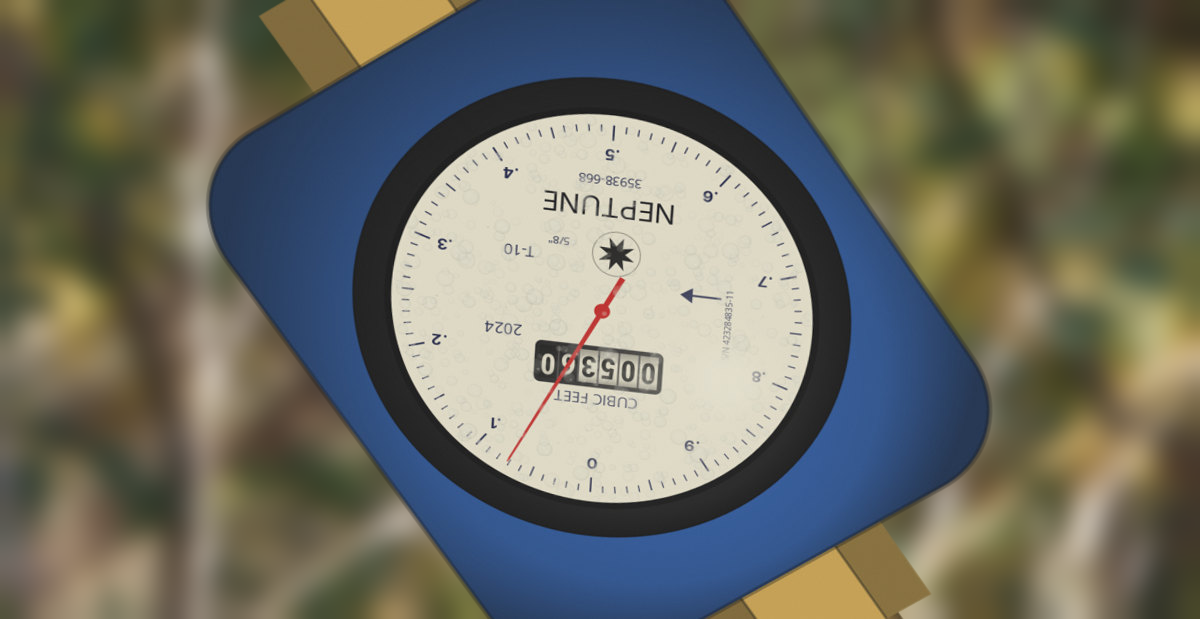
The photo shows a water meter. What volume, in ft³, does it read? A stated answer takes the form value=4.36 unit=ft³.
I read value=5360.07 unit=ft³
